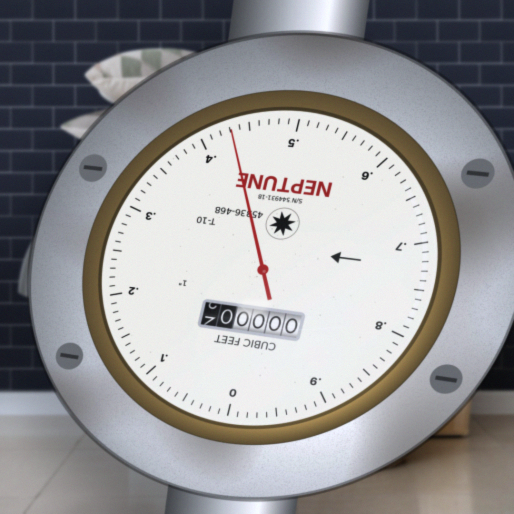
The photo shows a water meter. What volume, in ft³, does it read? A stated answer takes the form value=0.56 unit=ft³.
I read value=2.43 unit=ft³
